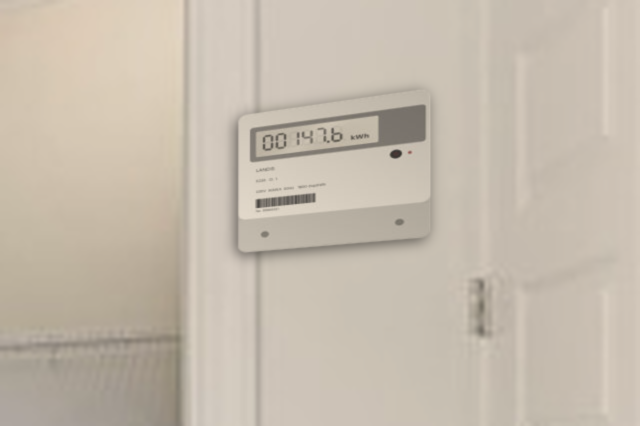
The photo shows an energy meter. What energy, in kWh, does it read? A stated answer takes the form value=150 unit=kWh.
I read value=147.6 unit=kWh
